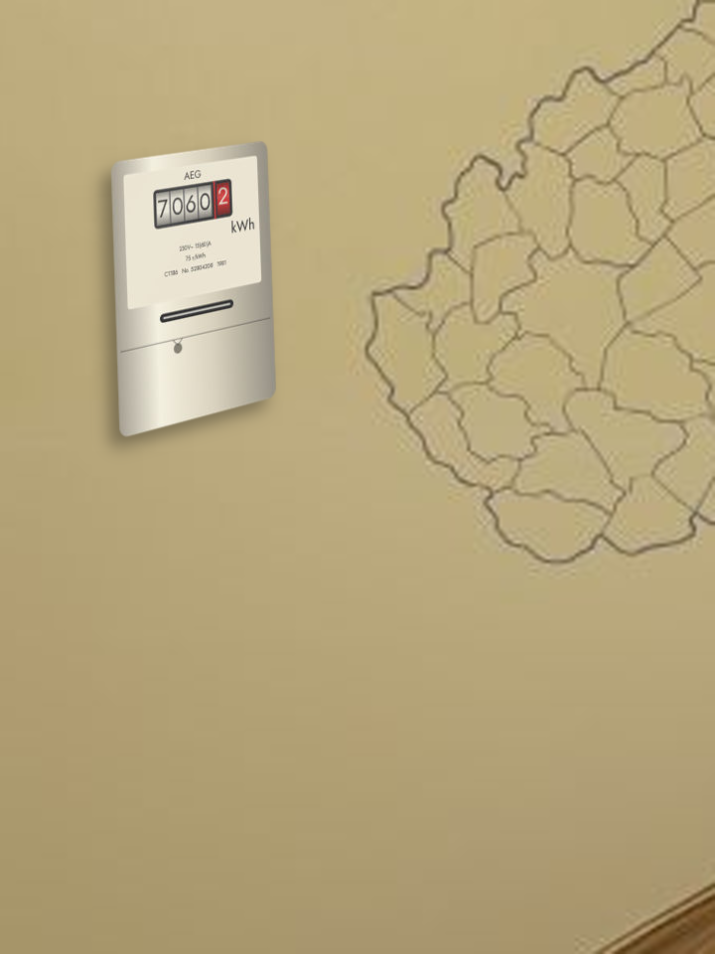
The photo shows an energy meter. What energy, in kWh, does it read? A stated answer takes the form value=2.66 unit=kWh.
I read value=7060.2 unit=kWh
